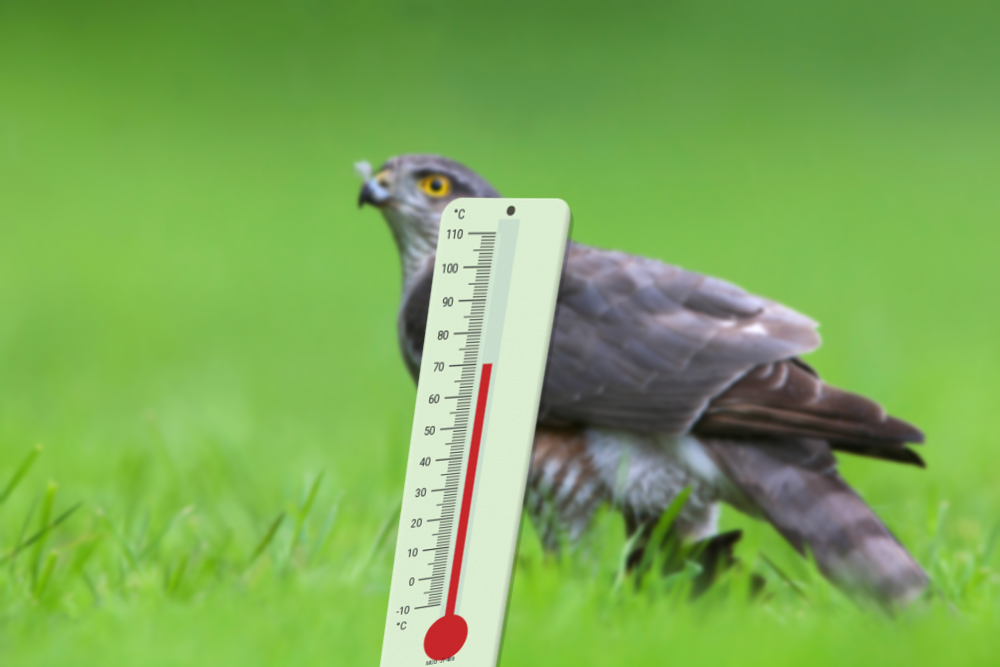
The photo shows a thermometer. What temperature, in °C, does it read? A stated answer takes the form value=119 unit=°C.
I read value=70 unit=°C
